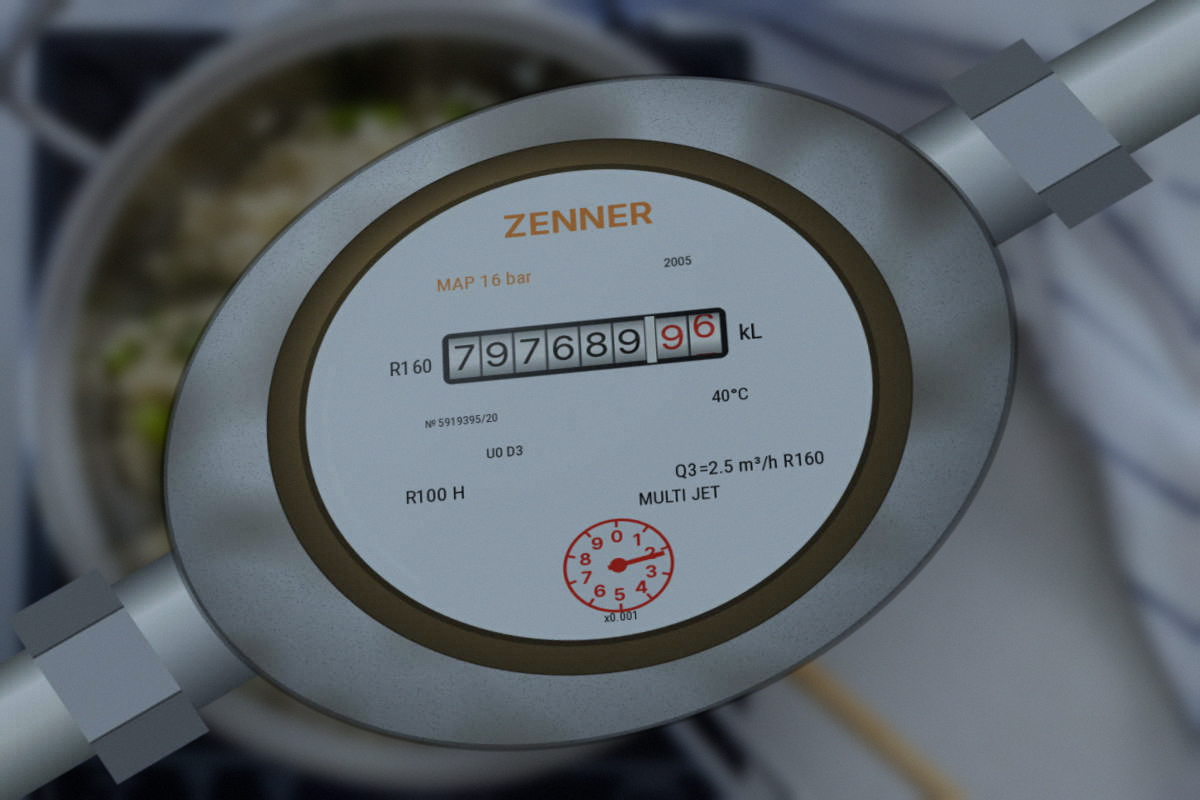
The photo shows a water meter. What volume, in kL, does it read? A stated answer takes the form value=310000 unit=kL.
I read value=797689.962 unit=kL
